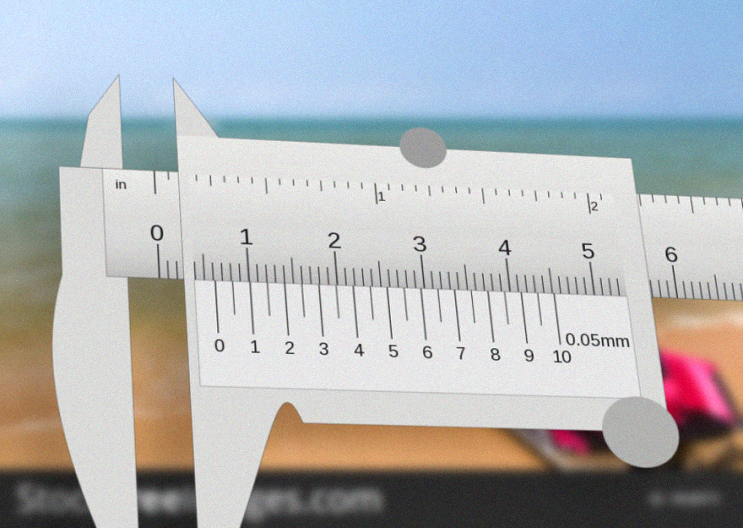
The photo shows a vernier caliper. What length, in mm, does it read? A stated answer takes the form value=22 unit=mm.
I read value=6.2 unit=mm
